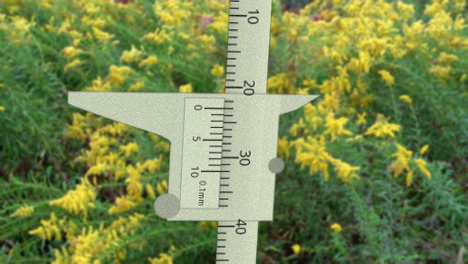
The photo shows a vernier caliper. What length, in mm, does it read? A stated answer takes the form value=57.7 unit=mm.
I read value=23.0 unit=mm
